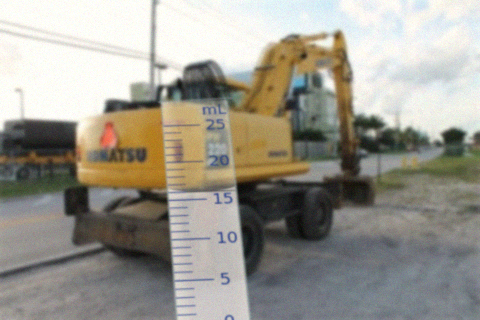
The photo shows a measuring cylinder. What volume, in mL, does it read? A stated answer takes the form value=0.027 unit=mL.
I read value=16 unit=mL
